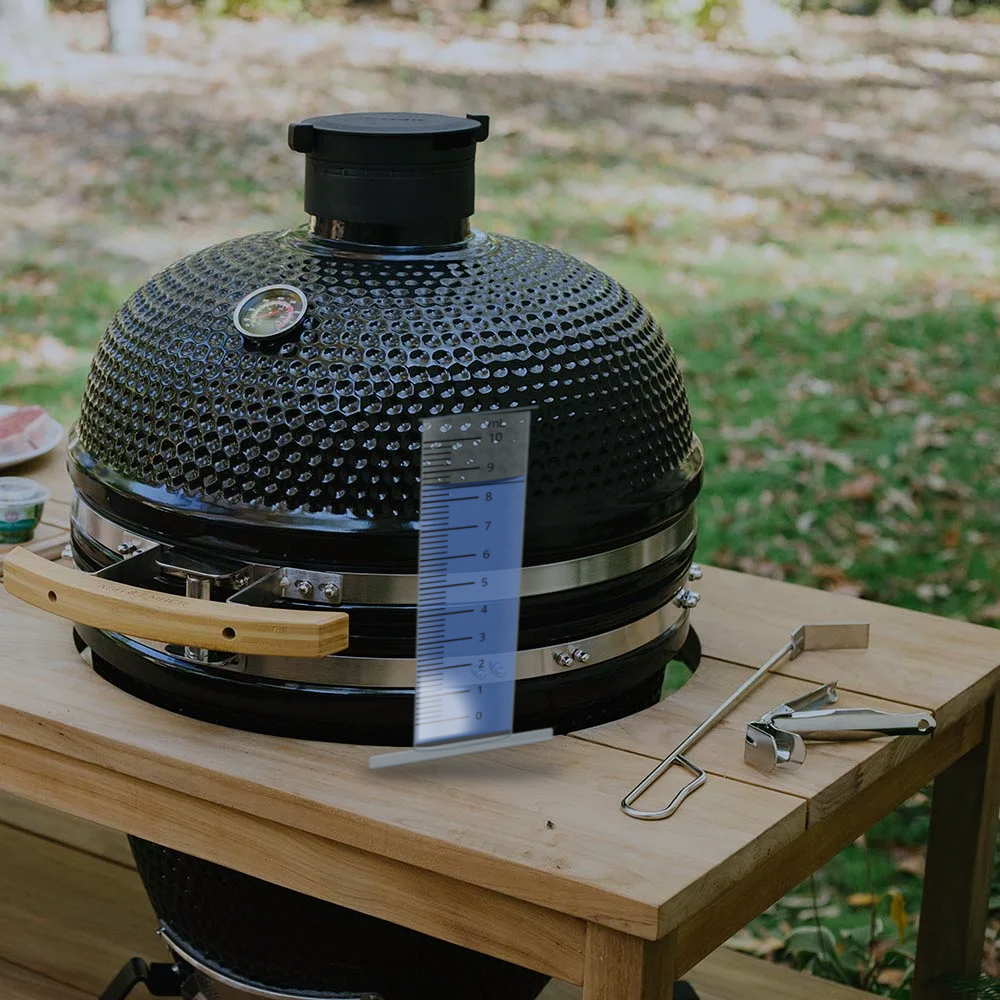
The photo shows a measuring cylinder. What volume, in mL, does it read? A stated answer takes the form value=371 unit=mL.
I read value=8.4 unit=mL
